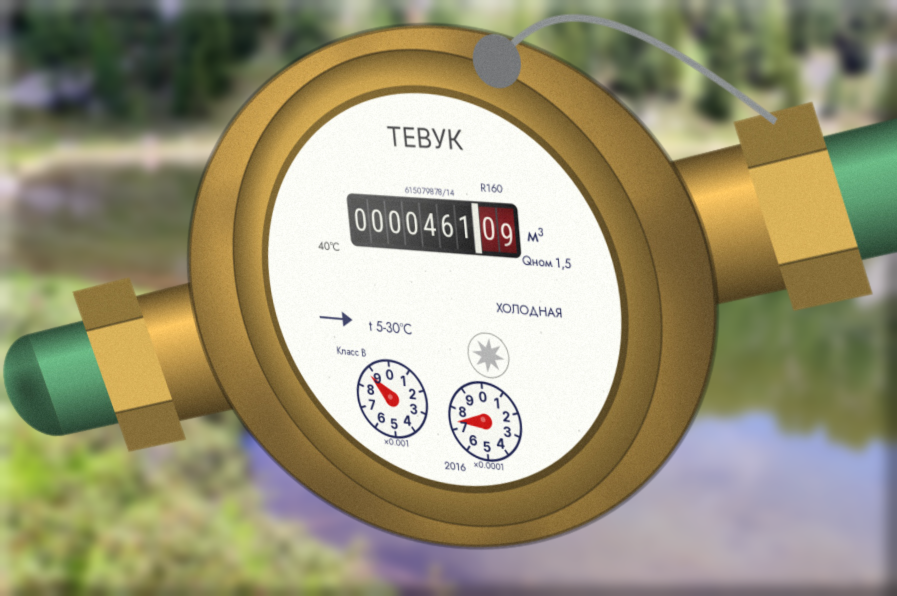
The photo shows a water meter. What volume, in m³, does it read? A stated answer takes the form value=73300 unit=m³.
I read value=461.0887 unit=m³
